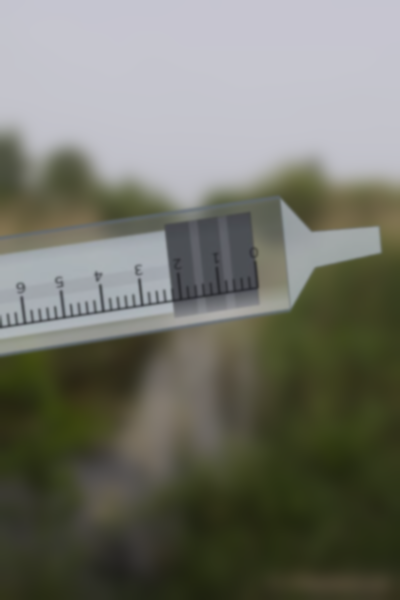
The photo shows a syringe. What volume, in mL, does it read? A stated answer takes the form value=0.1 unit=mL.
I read value=0 unit=mL
